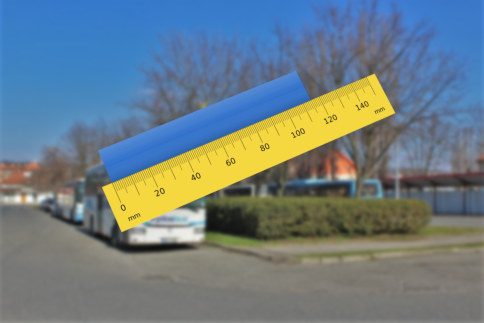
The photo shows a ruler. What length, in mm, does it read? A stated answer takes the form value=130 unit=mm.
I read value=115 unit=mm
